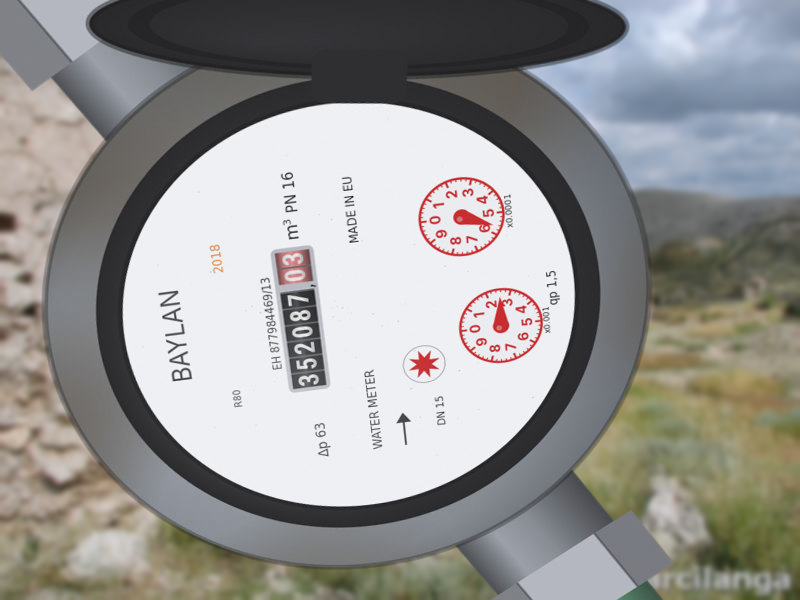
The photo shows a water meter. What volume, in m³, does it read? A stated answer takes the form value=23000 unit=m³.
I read value=352087.0325 unit=m³
